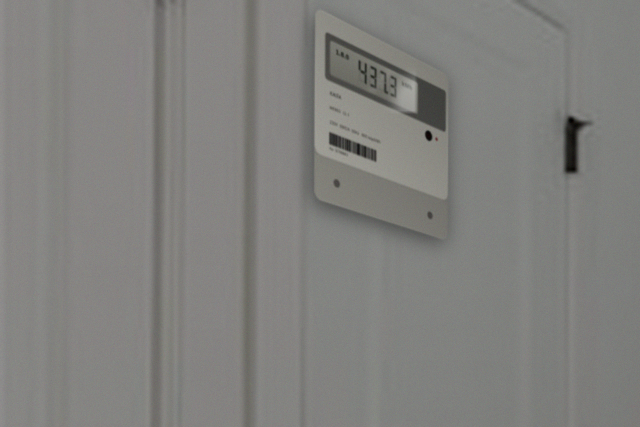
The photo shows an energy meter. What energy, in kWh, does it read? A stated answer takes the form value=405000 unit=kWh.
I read value=437.3 unit=kWh
